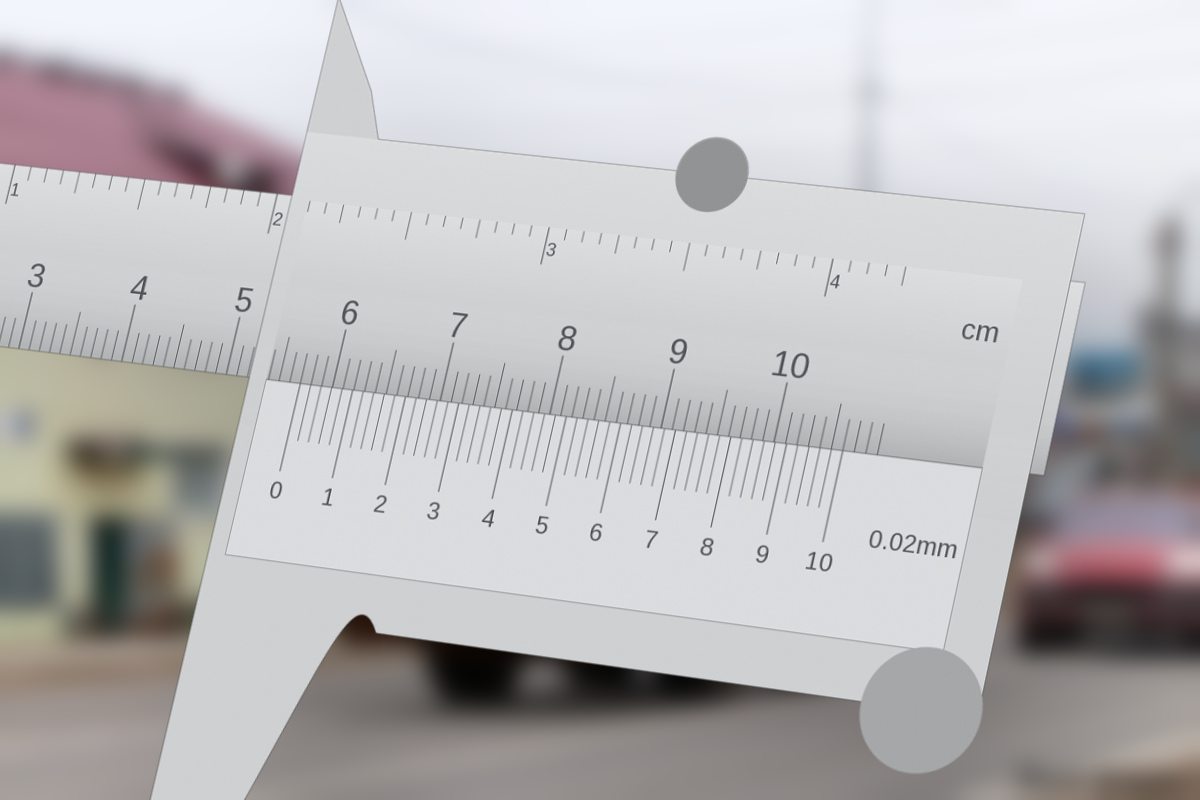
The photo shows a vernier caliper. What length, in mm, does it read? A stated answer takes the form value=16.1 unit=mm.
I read value=57.0 unit=mm
